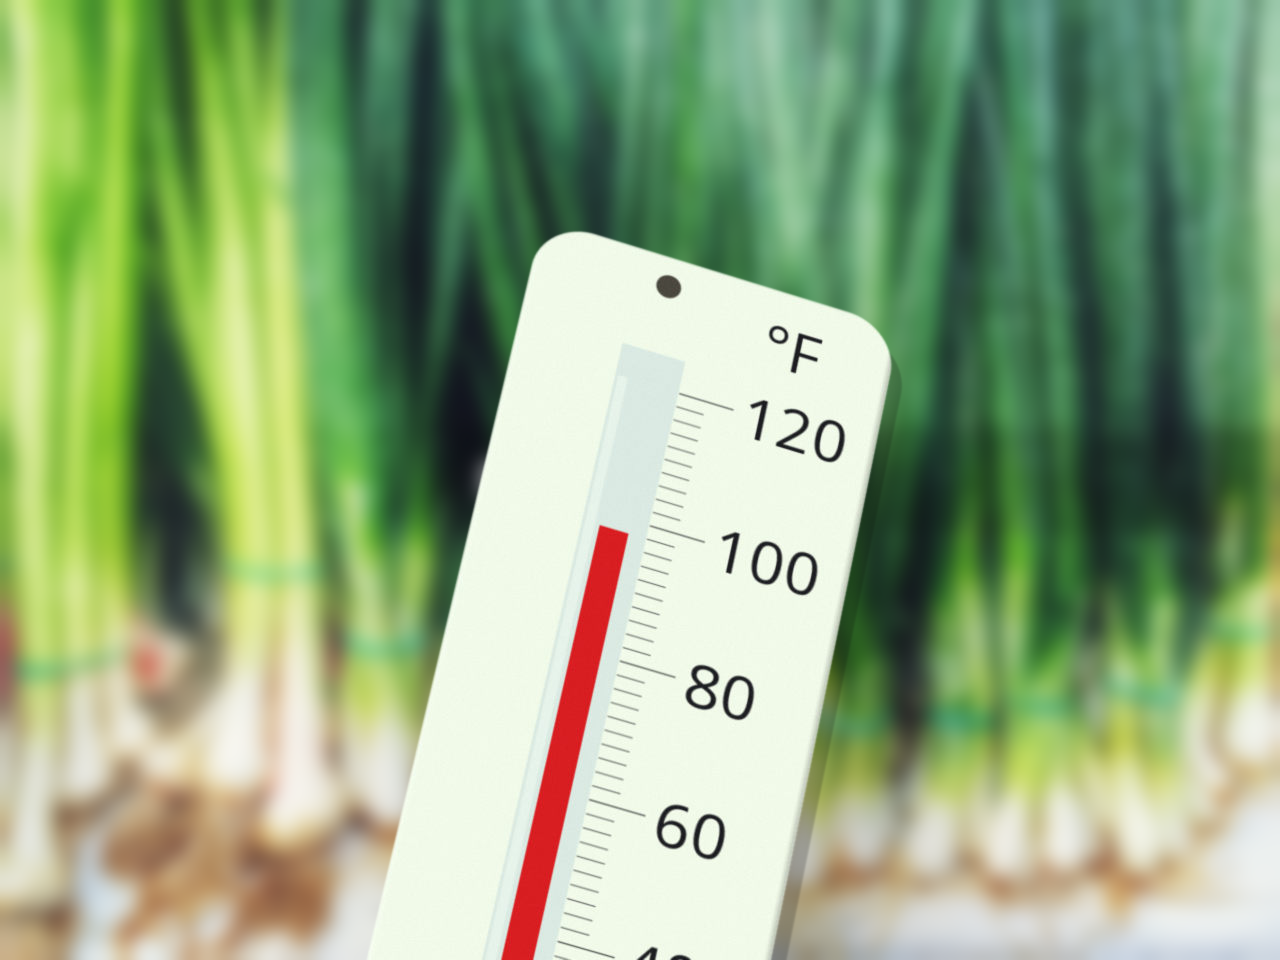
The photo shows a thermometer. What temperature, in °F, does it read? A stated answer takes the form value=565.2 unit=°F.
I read value=98 unit=°F
